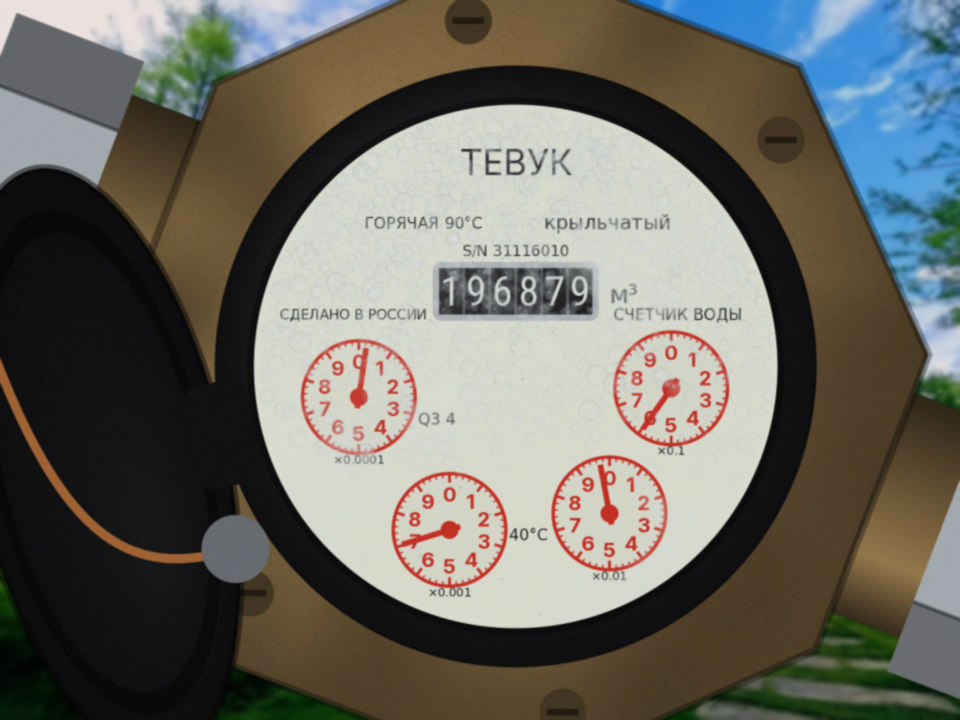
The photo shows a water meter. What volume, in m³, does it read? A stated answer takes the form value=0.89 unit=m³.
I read value=196879.5970 unit=m³
